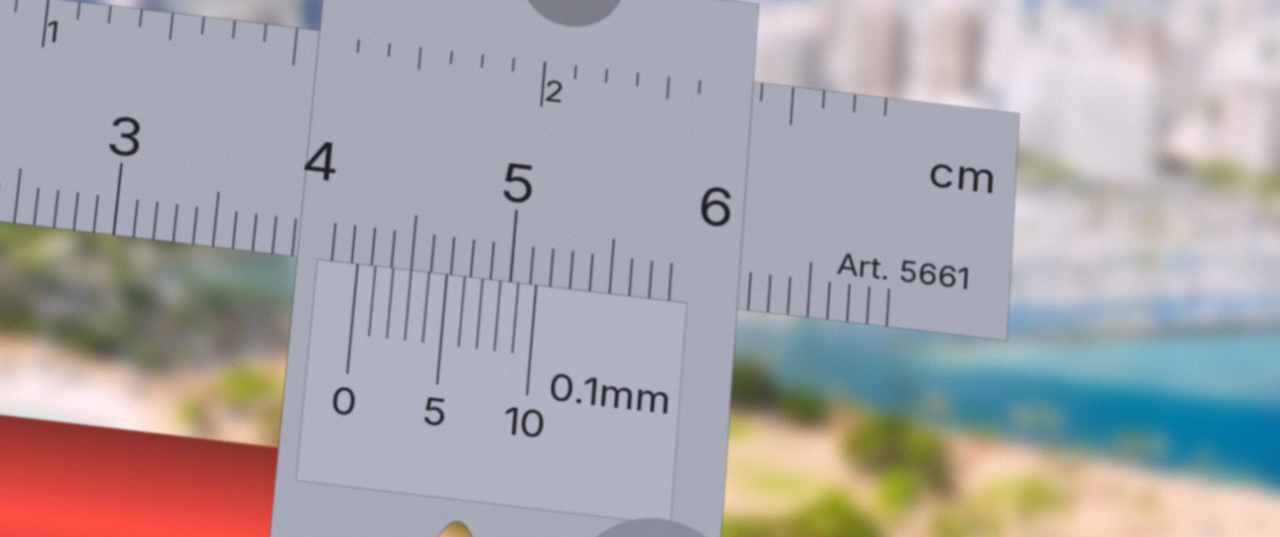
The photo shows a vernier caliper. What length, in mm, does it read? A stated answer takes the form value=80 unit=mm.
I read value=42.3 unit=mm
